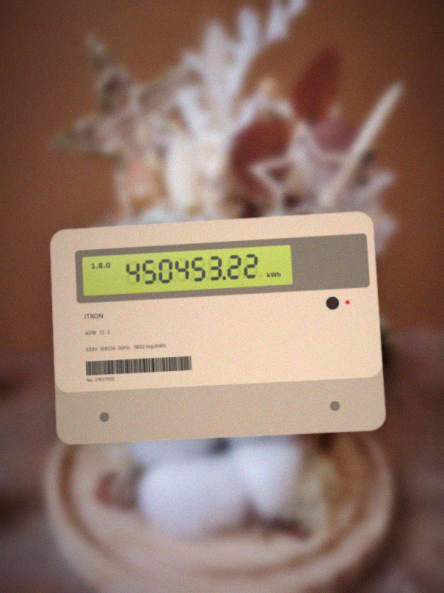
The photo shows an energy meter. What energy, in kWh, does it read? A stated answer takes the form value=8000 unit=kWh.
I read value=450453.22 unit=kWh
